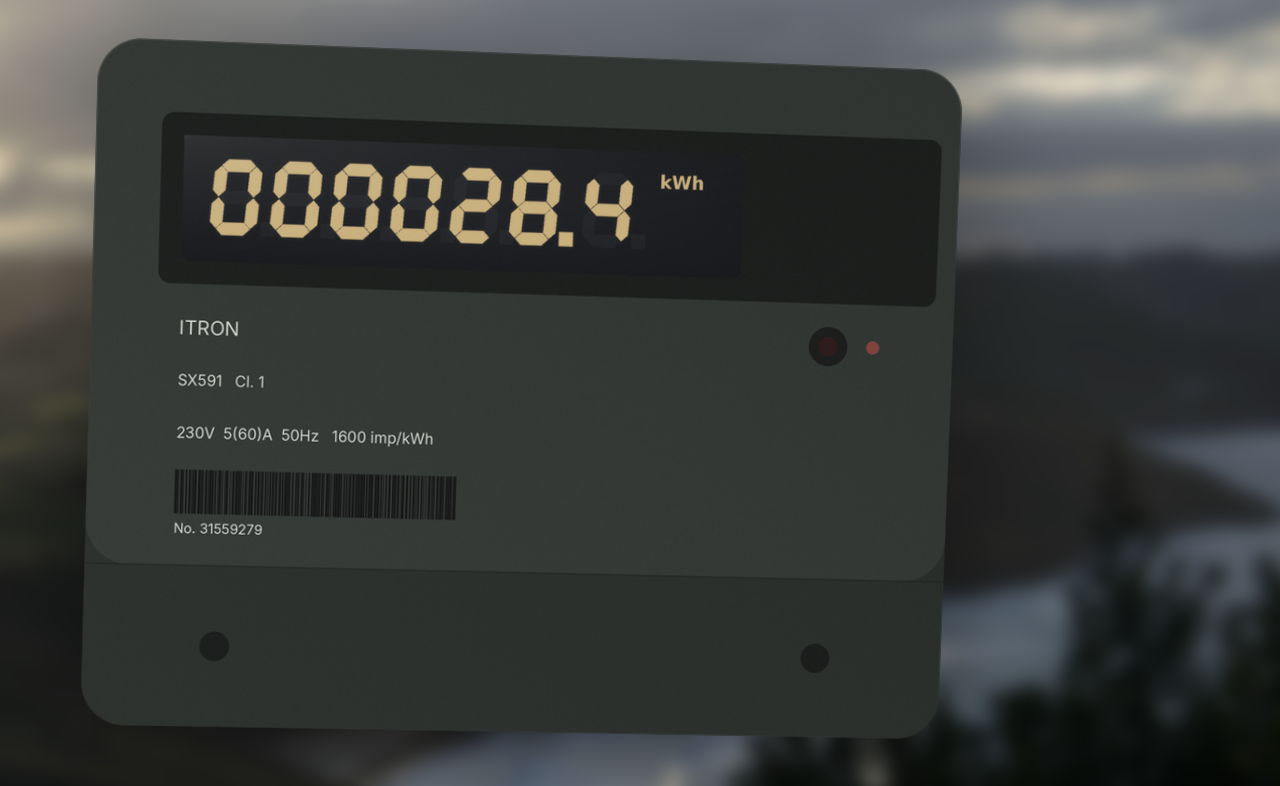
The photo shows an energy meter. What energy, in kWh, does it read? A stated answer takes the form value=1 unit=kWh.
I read value=28.4 unit=kWh
